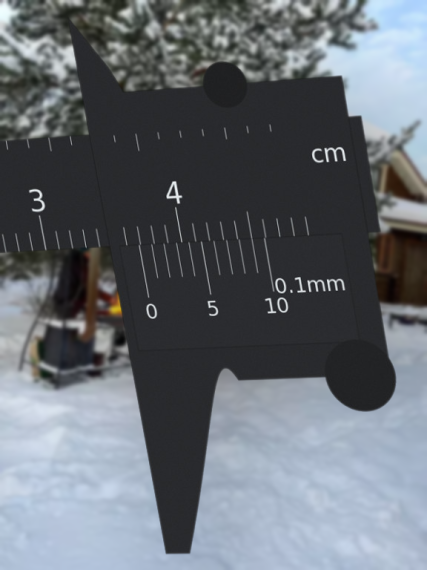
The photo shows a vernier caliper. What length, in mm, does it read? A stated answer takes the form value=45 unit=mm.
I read value=36.9 unit=mm
